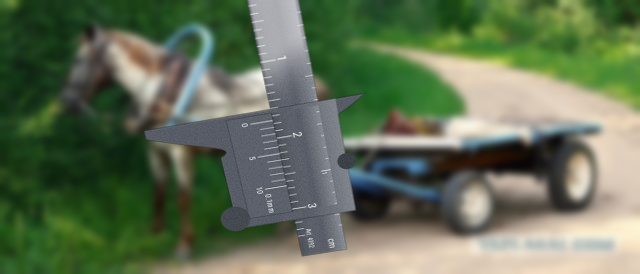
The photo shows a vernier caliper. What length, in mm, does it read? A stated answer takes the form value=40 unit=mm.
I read value=17.6 unit=mm
